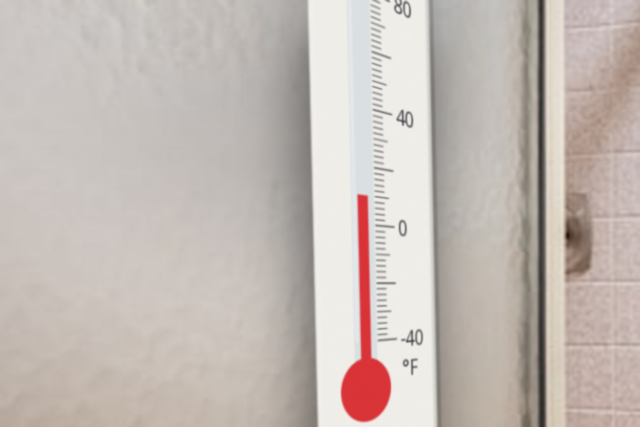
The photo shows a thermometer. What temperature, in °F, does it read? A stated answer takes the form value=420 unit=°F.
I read value=10 unit=°F
